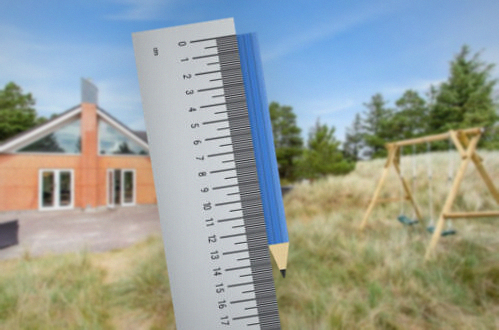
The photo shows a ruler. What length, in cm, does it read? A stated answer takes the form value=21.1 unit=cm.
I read value=15 unit=cm
